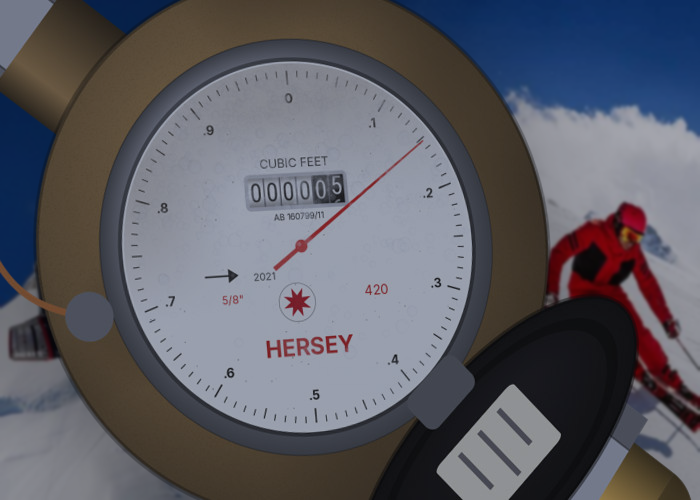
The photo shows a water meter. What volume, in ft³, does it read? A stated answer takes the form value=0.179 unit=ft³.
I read value=5.15 unit=ft³
